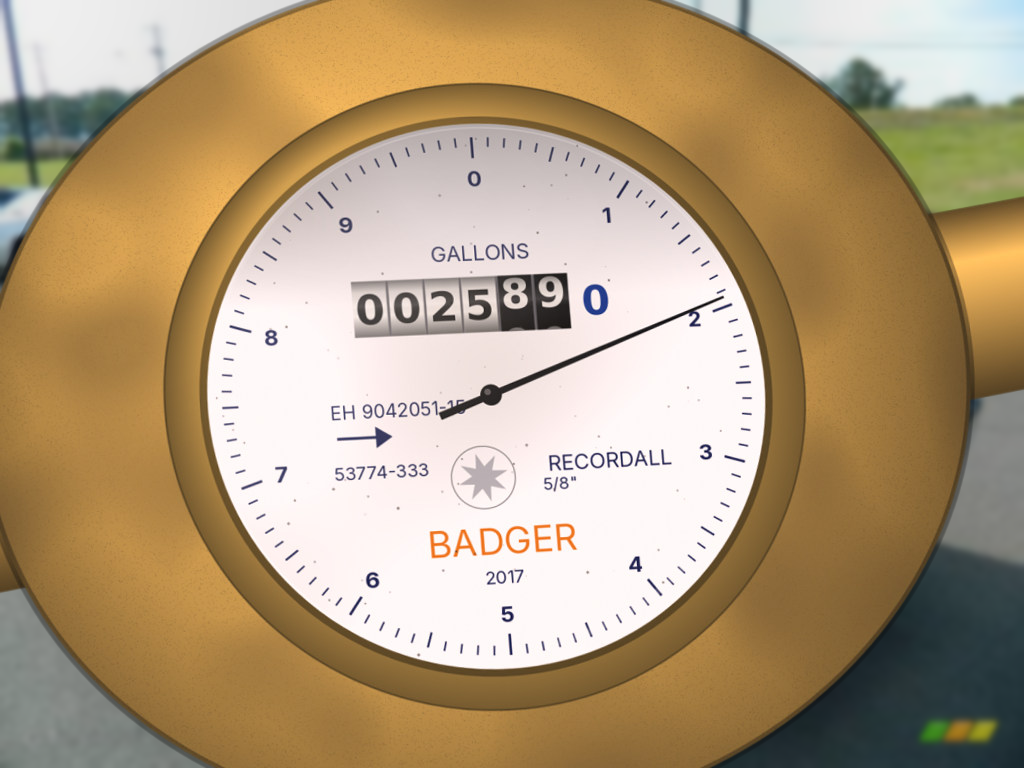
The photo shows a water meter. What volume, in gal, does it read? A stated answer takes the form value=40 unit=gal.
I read value=25891.9 unit=gal
